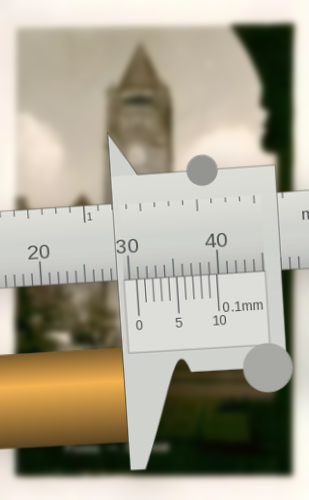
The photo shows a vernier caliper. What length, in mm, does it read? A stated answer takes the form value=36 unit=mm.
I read value=30.8 unit=mm
